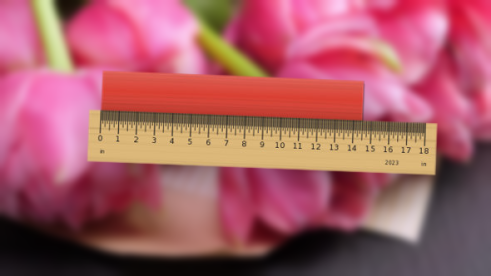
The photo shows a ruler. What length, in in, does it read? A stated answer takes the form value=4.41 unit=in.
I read value=14.5 unit=in
